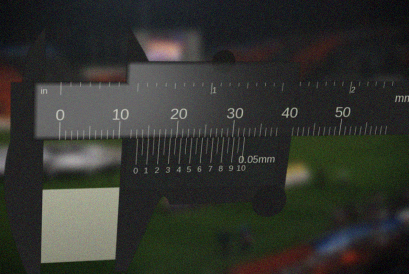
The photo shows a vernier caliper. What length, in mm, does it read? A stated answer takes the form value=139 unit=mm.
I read value=13.2 unit=mm
